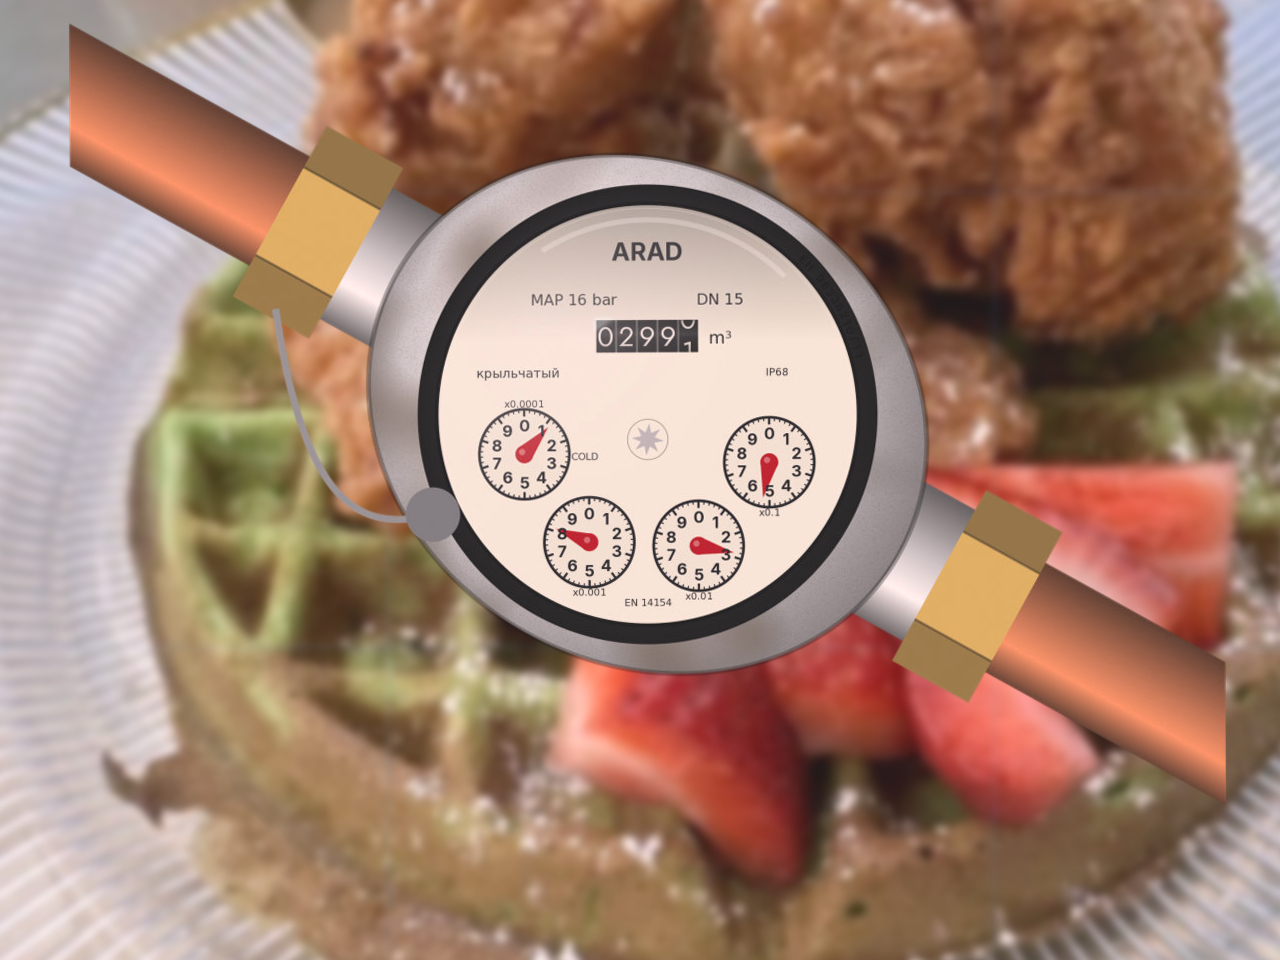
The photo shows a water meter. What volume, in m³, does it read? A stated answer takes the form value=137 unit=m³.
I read value=2990.5281 unit=m³
